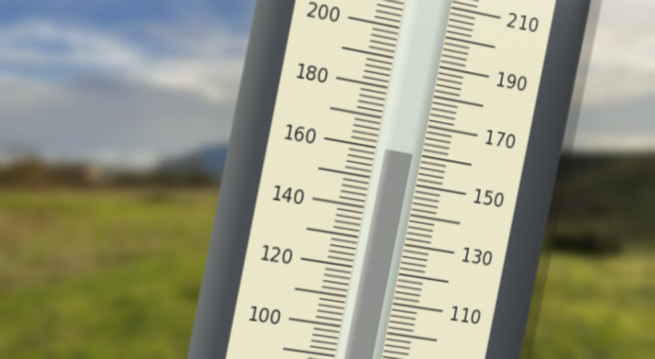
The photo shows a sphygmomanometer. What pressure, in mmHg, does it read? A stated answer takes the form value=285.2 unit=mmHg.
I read value=160 unit=mmHg
